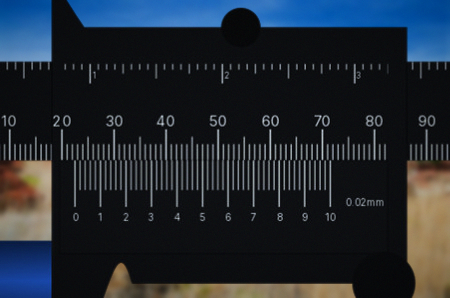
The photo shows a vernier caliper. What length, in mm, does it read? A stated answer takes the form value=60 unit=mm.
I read value=22.5 unit=mm
